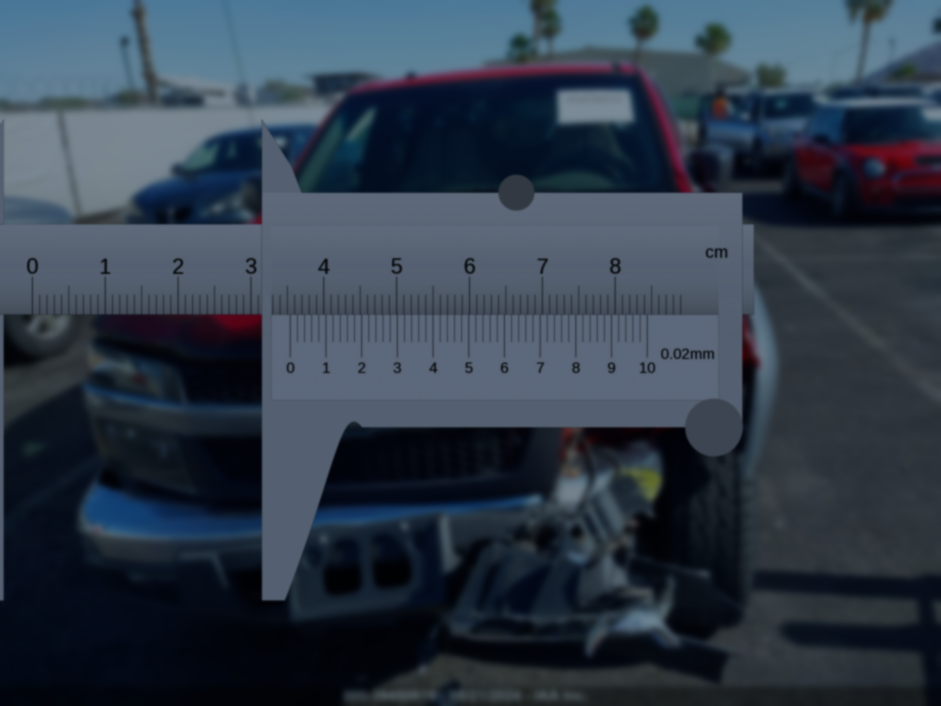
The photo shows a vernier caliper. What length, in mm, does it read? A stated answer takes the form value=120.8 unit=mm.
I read value=35.4 unit=mm
